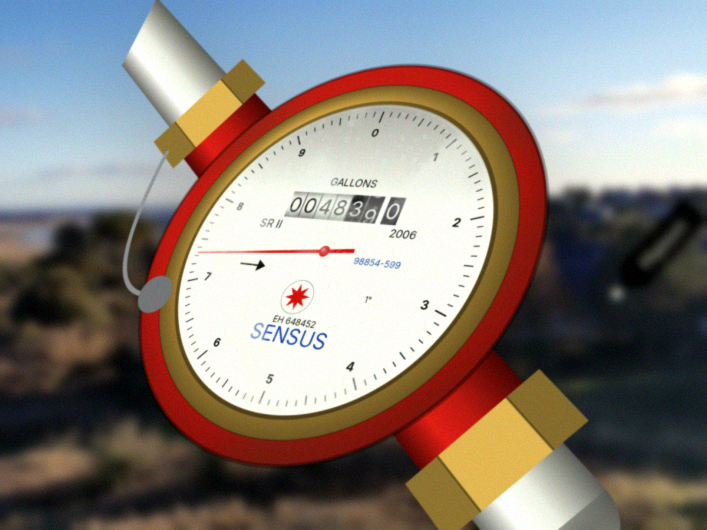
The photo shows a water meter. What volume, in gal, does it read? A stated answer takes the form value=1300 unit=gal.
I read value=48387.3 unit=gal
